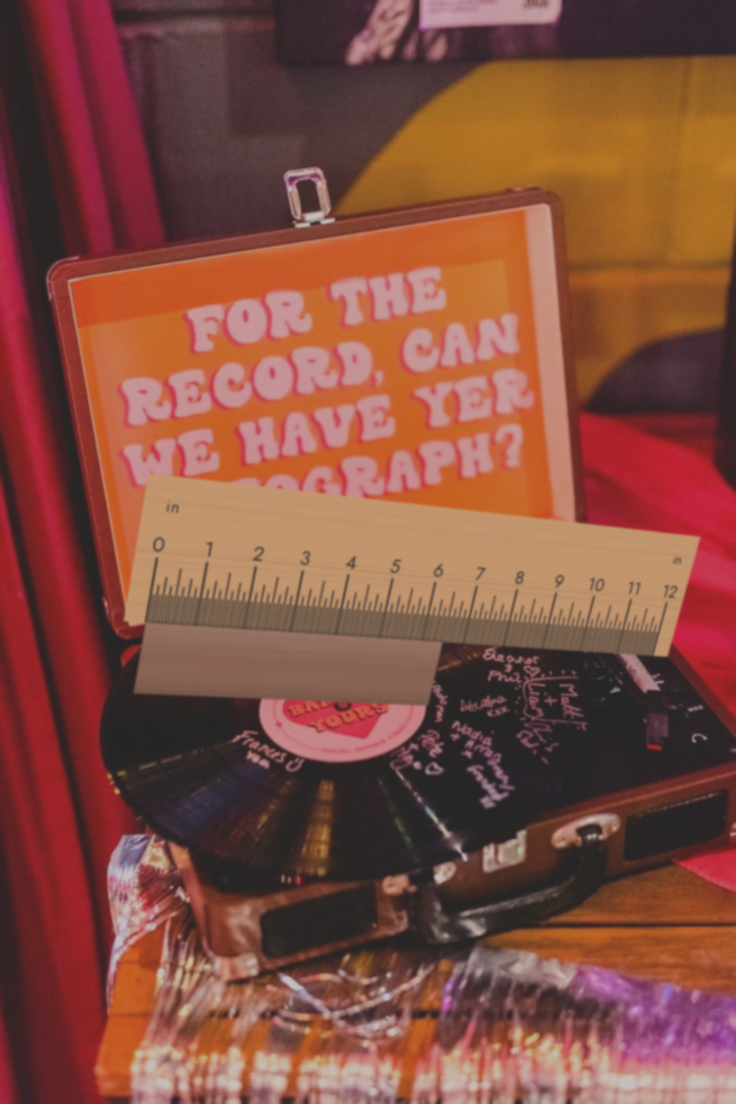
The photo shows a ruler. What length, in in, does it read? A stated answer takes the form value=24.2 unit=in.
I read value=6.5 unit=in
